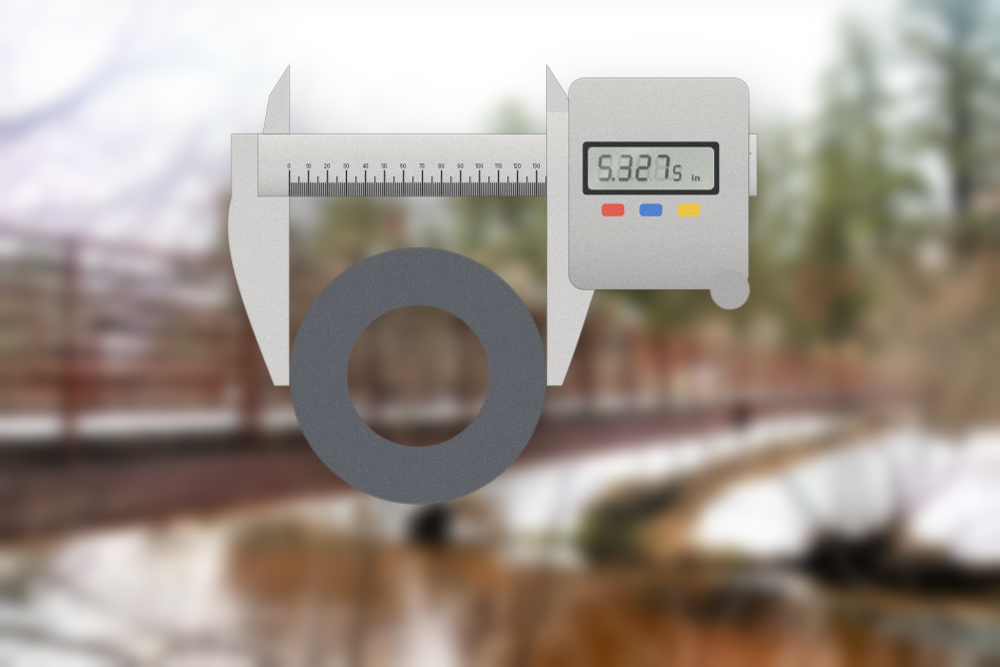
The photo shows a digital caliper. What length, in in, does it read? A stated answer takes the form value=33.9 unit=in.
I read value=5.3275 unit=in
